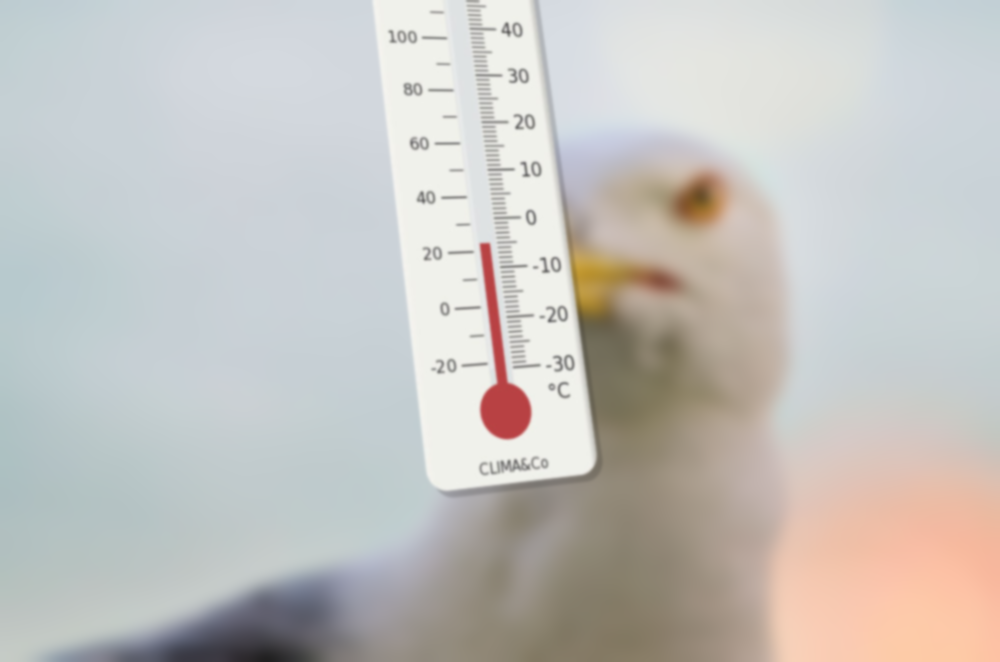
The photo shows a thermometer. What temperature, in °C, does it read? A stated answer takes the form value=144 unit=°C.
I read value=-5 unit=°C
